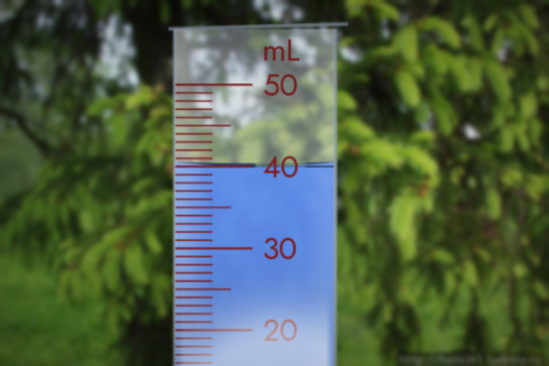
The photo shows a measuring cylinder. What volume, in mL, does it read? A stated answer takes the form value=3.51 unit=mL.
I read value=40 unit=mL
